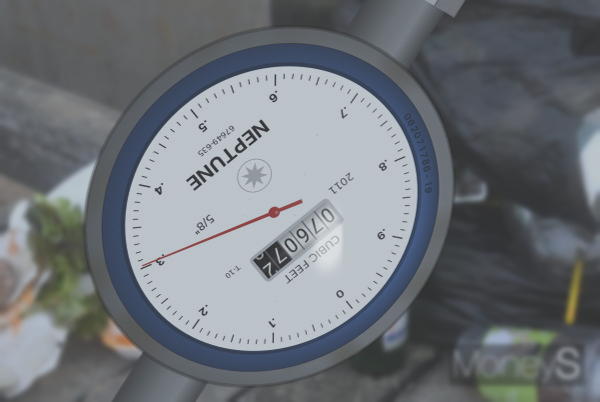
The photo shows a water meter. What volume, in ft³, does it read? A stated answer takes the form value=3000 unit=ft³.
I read value=76072.30 unit=ft³
